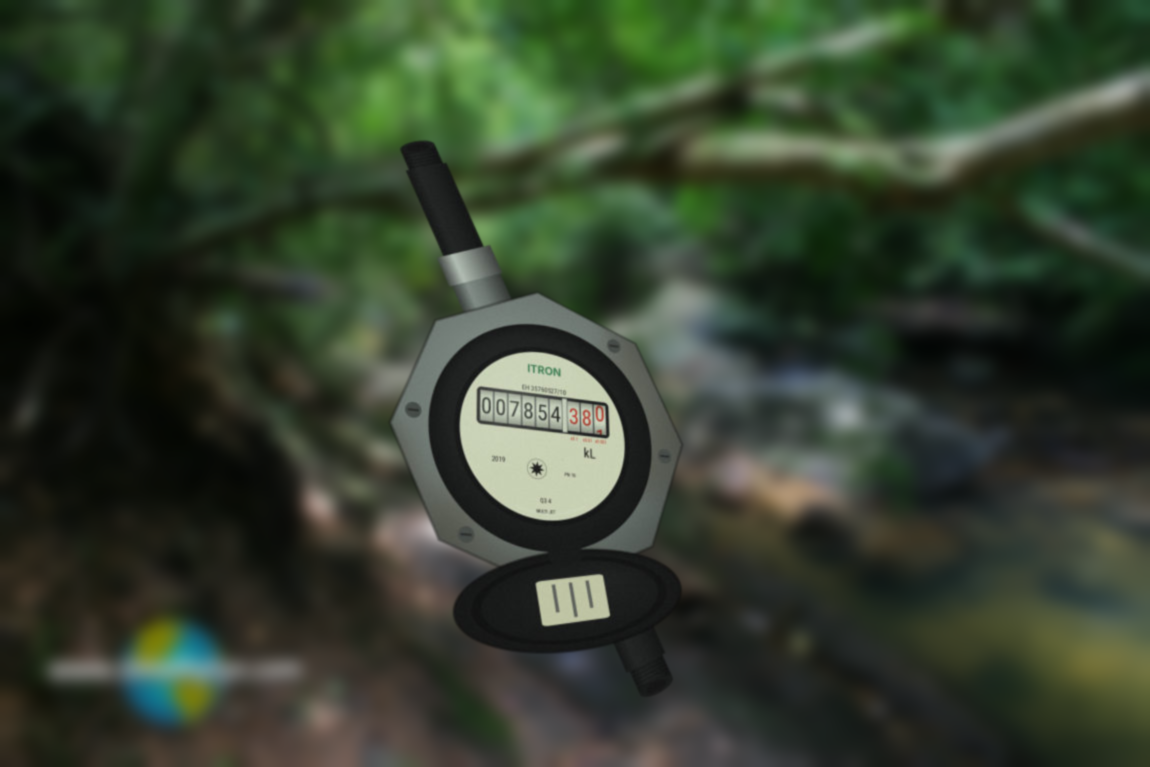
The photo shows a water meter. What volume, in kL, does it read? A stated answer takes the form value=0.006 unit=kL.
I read value=7854.380 unit=kL
